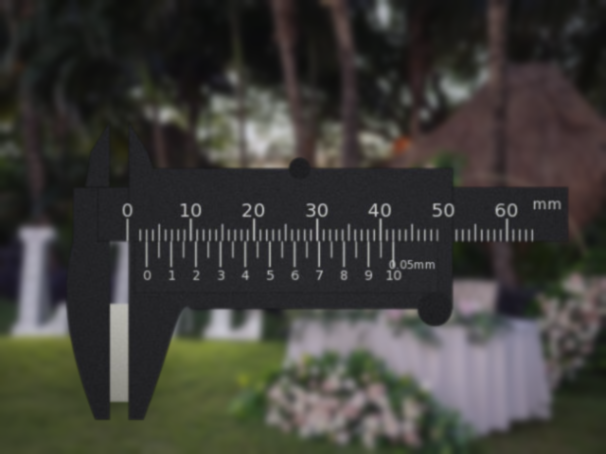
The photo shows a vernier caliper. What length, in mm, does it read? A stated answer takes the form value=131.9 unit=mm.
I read value=3.0 unit=mm
